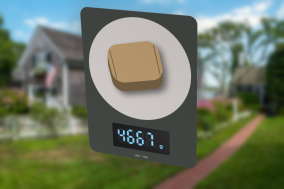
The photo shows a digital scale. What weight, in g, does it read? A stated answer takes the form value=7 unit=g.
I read value=4667 unit=g
